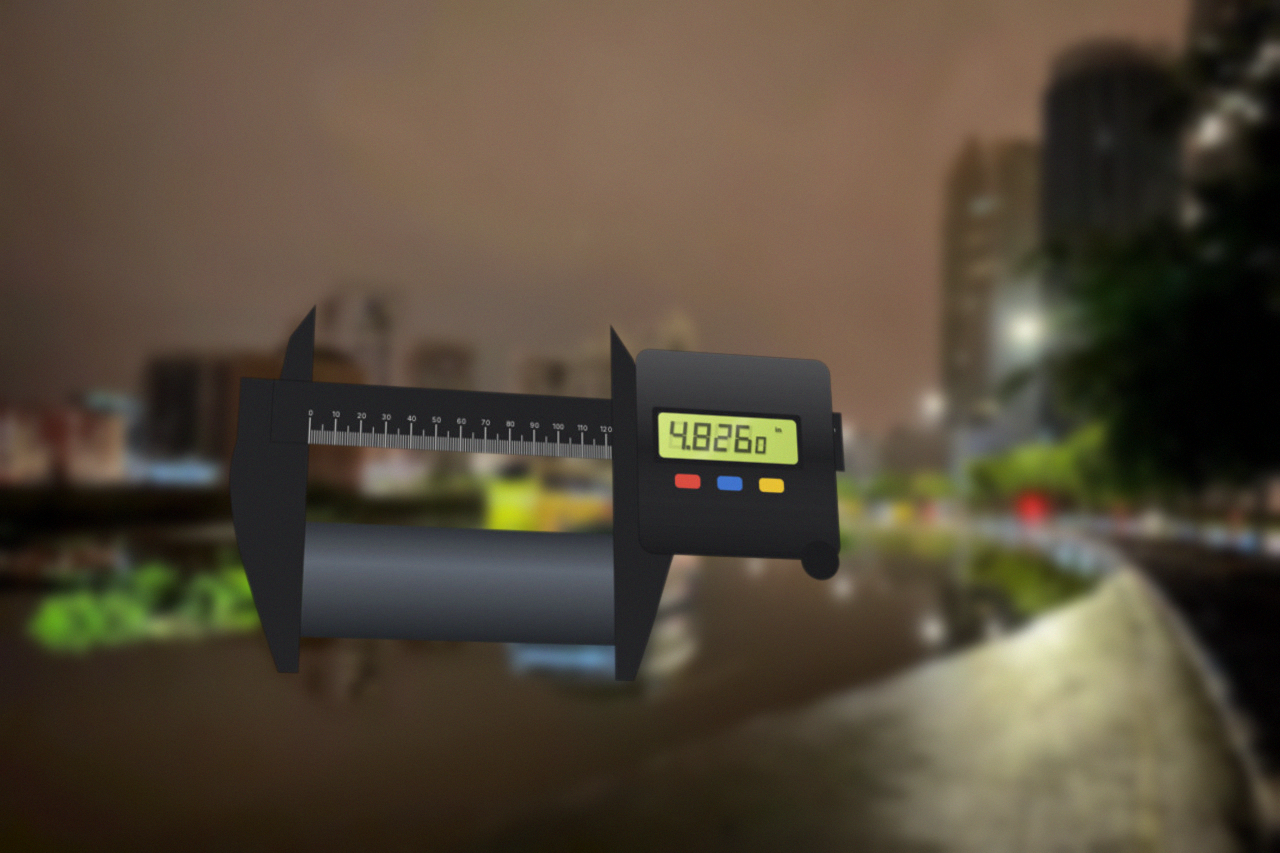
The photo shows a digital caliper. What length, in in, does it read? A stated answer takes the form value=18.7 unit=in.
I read value=4.8260 unit=in
